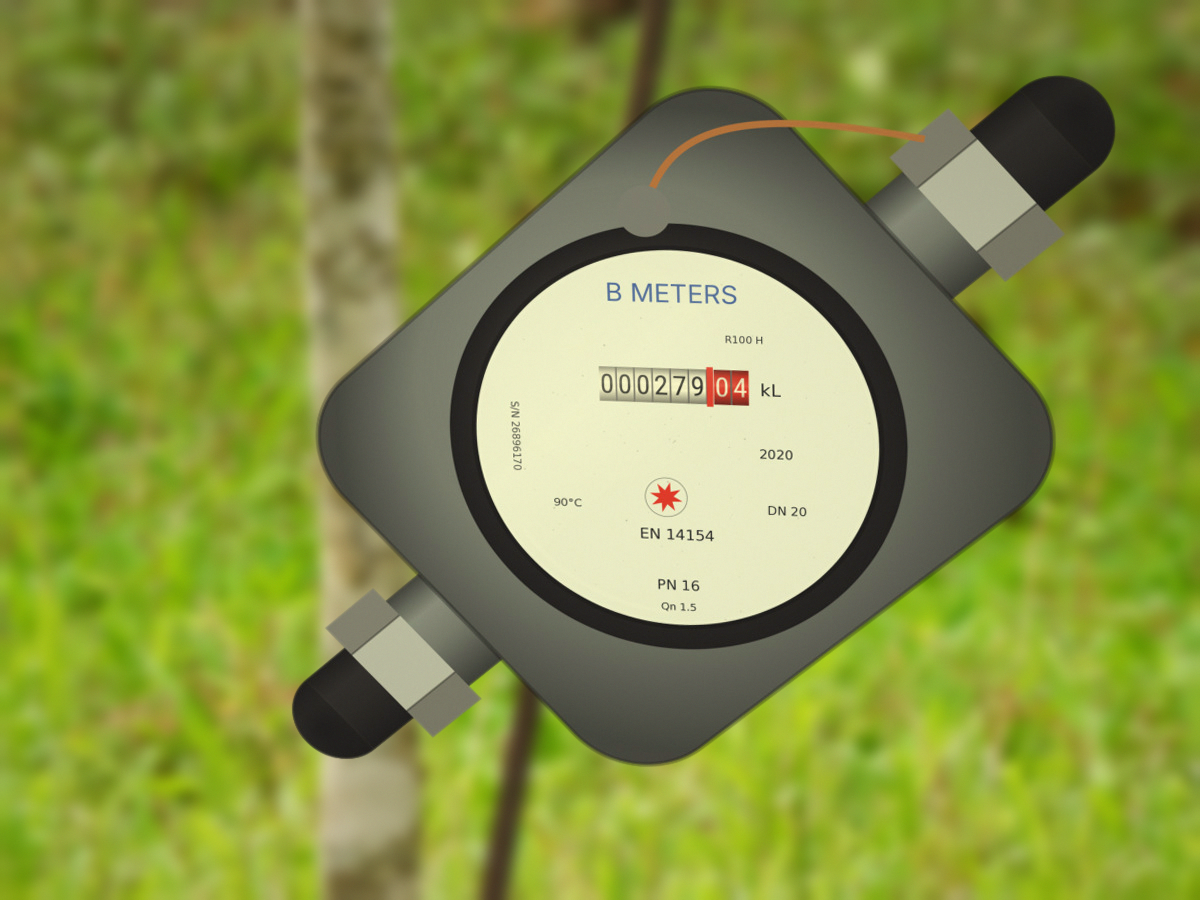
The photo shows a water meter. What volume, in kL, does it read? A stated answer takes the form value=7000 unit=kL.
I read value=279.04 unit=kL
